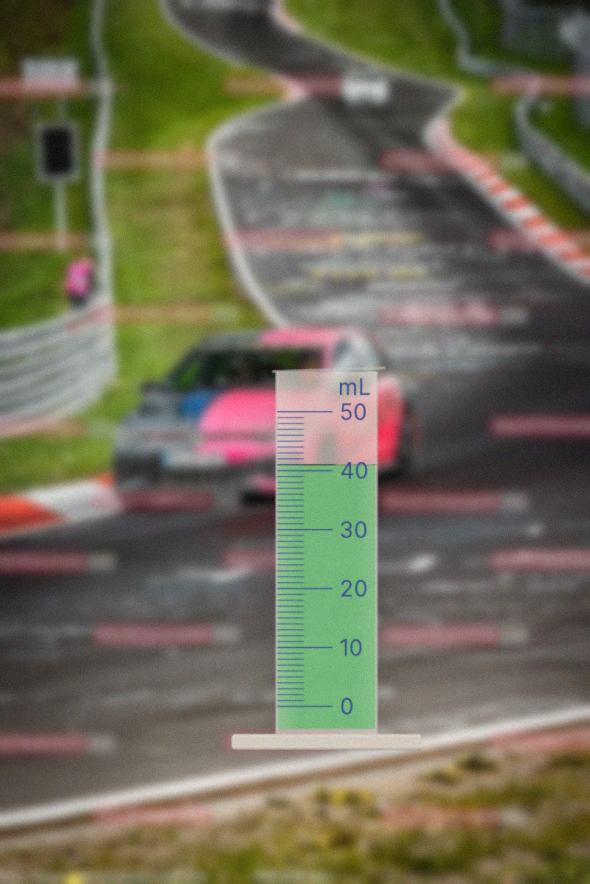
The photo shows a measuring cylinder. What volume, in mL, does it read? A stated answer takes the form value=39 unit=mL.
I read value=41 unit=mL
